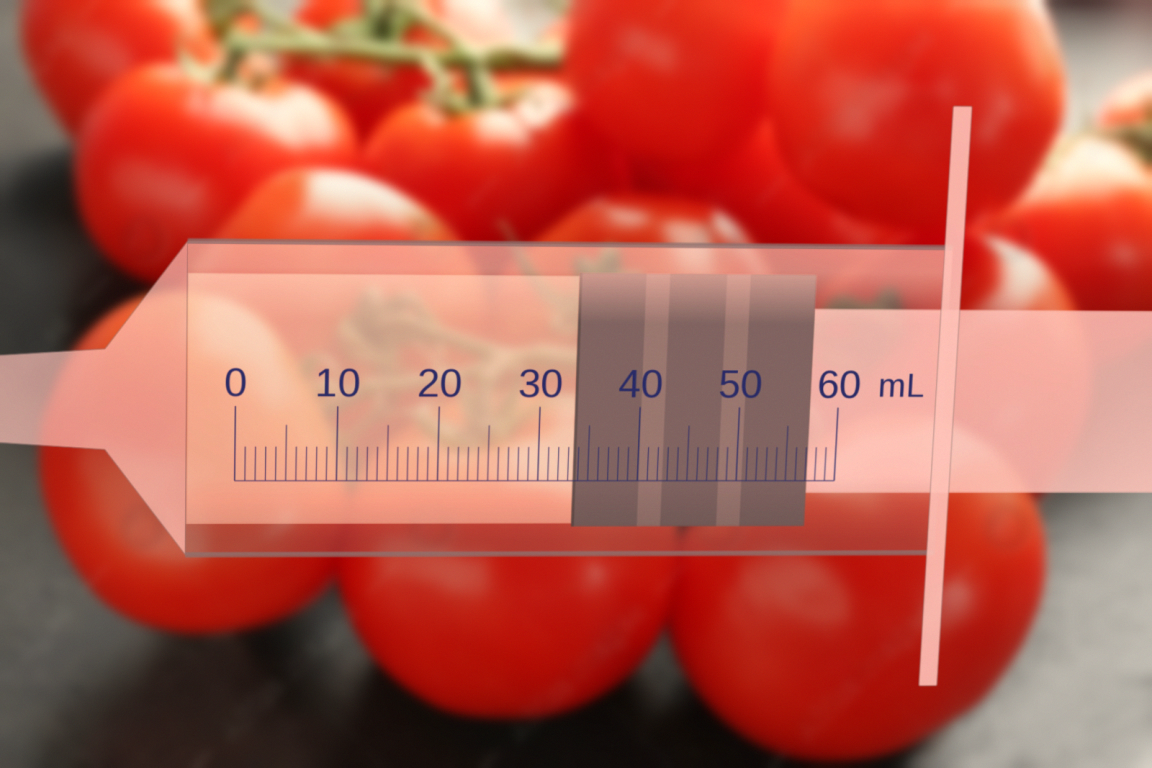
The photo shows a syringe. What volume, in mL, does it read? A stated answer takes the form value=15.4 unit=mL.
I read value=33.5 unit=mL
